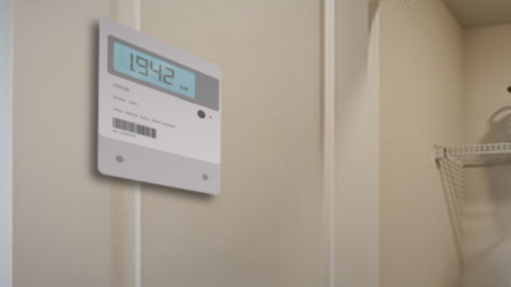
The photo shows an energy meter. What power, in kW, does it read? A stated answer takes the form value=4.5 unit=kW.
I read value=1.942 unit=kW
